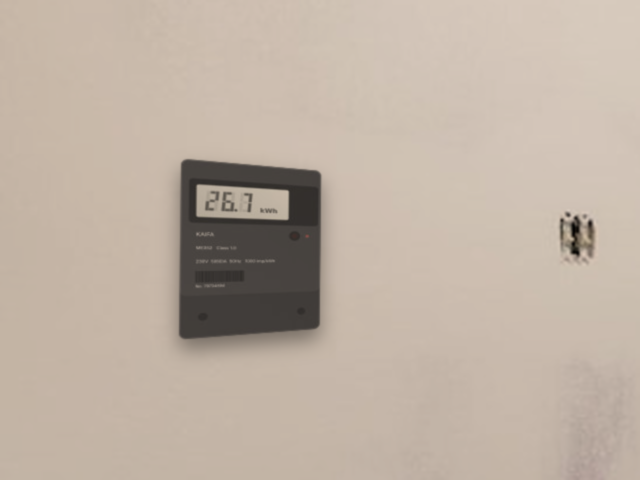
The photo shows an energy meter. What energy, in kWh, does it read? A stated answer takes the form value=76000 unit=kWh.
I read value=26.7 unit=kWh
